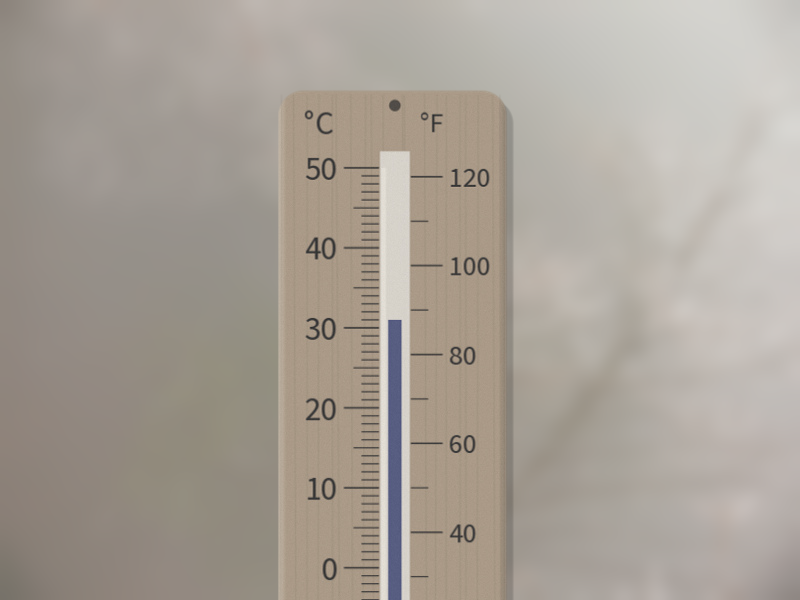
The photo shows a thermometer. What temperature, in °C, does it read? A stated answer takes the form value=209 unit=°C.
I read value=31 unit=°C
